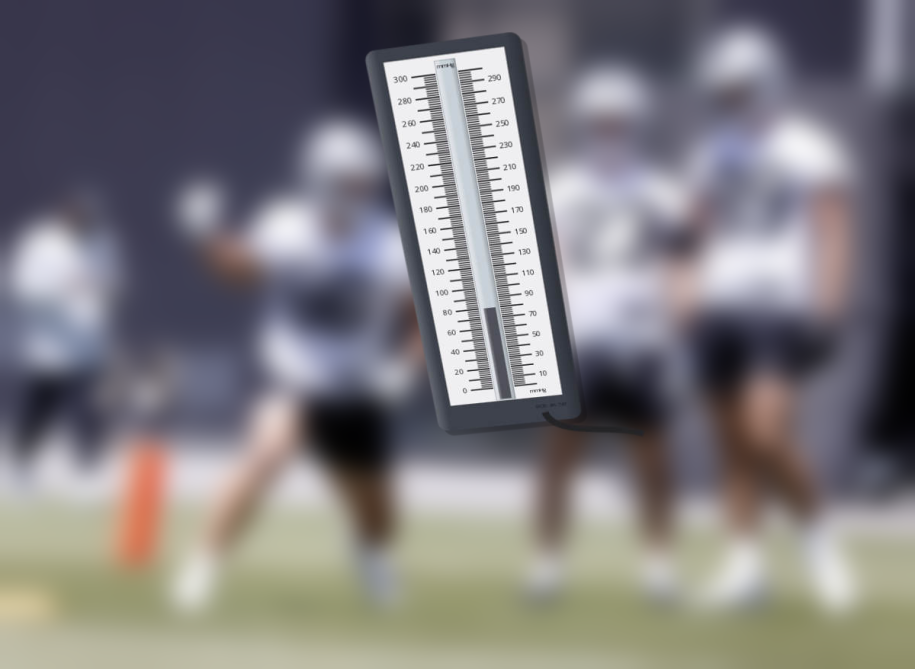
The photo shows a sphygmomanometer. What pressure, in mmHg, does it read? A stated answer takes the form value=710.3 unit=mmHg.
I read value=80 unit=mmHg
